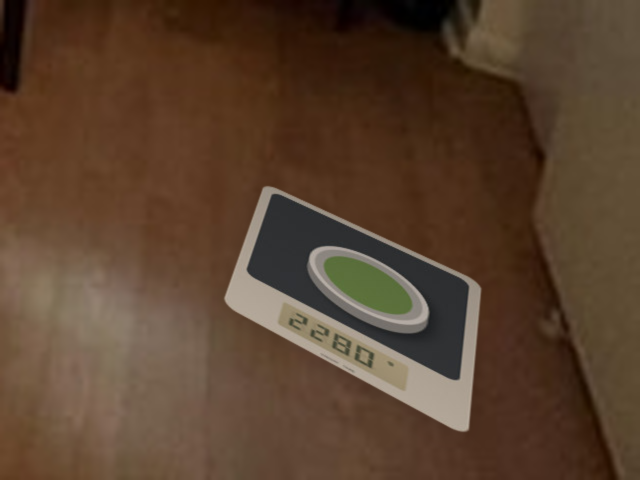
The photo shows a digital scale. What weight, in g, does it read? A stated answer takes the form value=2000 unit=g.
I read value=2280 unit=g
